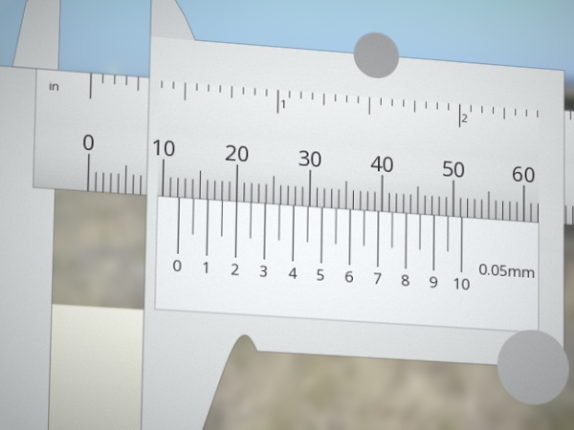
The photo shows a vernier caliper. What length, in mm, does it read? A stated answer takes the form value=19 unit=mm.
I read value=12.2 unit=mm
